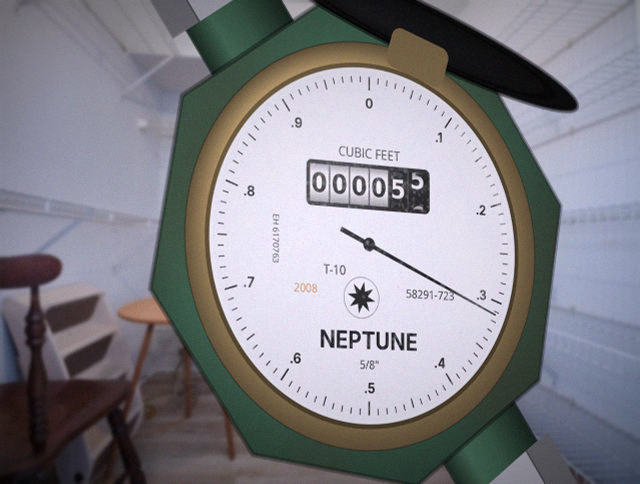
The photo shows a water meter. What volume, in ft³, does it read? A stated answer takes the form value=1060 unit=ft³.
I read value=55.31 unit=ft³
